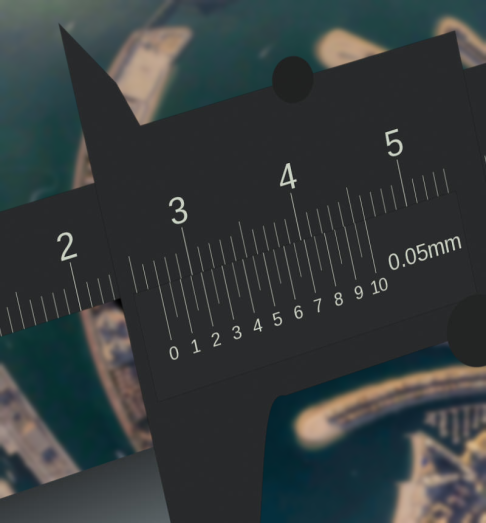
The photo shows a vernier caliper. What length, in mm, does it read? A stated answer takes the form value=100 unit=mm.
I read value=27.0 unit=mm
